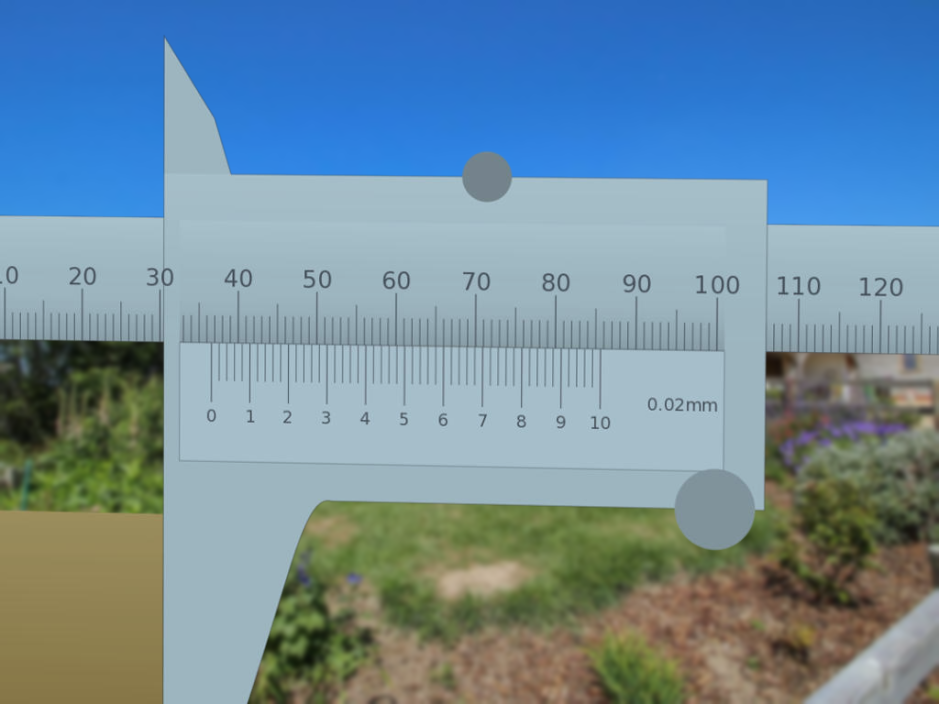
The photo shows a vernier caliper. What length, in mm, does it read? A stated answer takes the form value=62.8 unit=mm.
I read value=36.6 unit=mm
